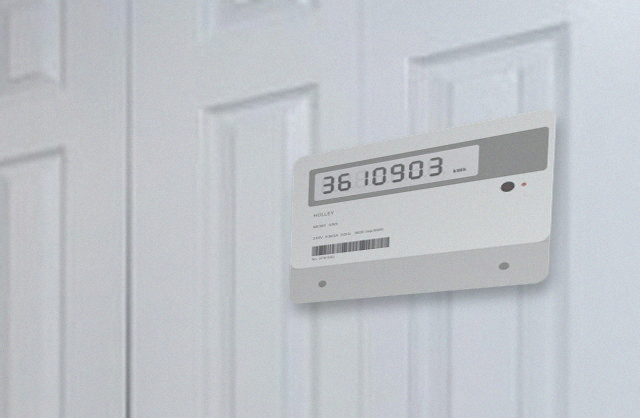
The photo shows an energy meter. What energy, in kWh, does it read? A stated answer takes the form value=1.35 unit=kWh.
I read value=3610903 unit=kWh
